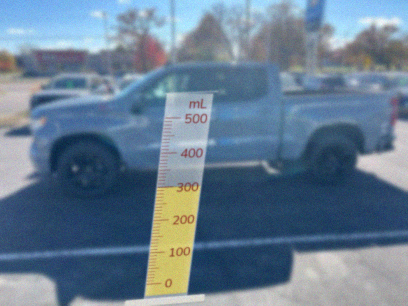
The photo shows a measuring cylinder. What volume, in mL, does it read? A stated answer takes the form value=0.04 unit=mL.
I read value=300 unit=mL
